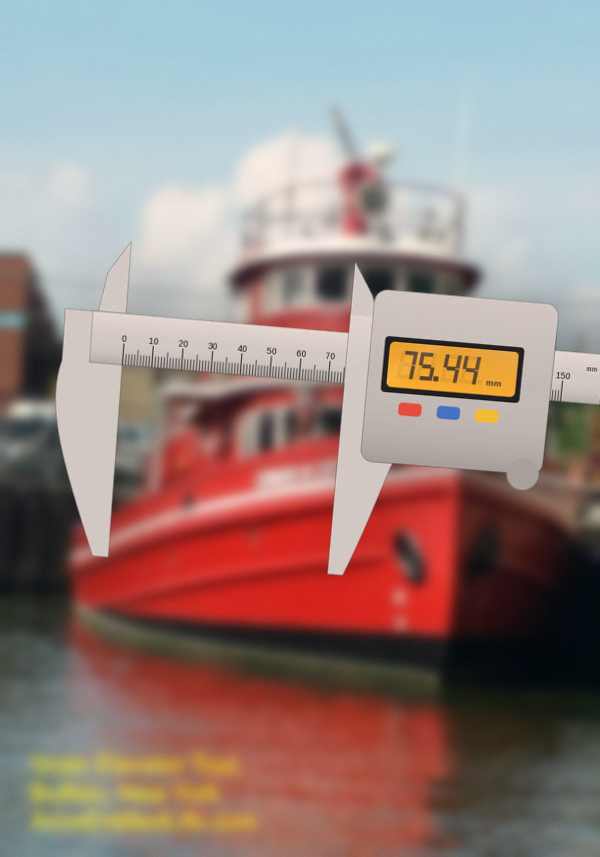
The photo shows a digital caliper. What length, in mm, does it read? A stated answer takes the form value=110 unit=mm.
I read value=75.44 unit=mm
